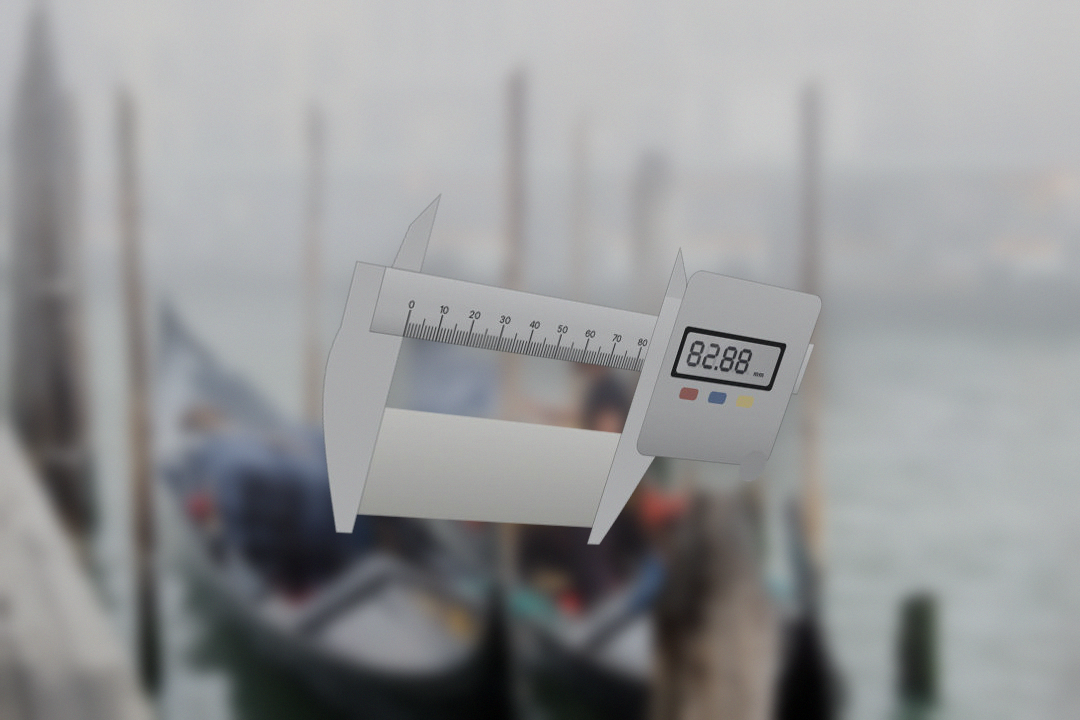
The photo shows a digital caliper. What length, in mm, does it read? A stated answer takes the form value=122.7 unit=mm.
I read value=82.88 unit=mm
